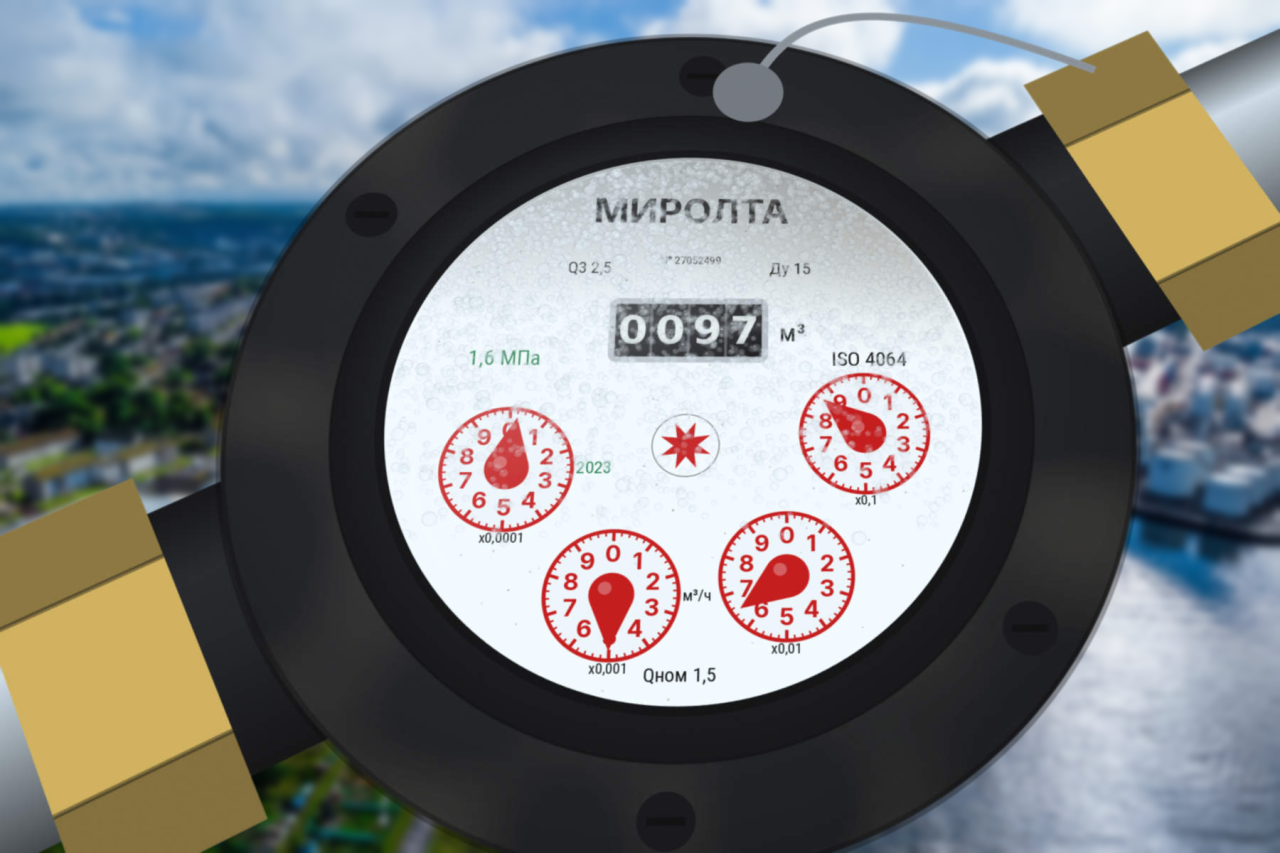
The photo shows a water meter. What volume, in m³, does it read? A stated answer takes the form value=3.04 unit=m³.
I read value=97.8650 unit=m³
